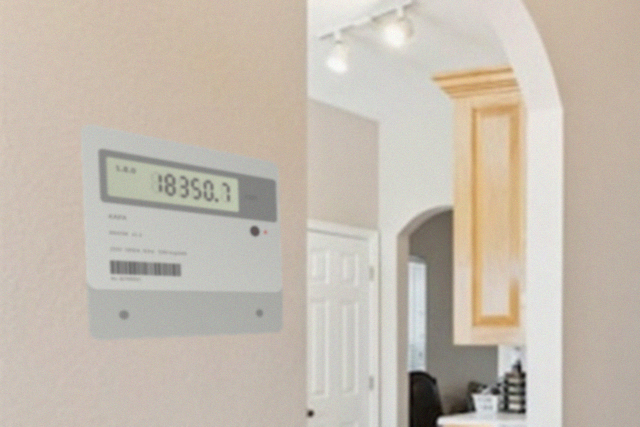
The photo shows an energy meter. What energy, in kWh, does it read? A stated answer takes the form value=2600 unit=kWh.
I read value=18350.7 unit=kWh
